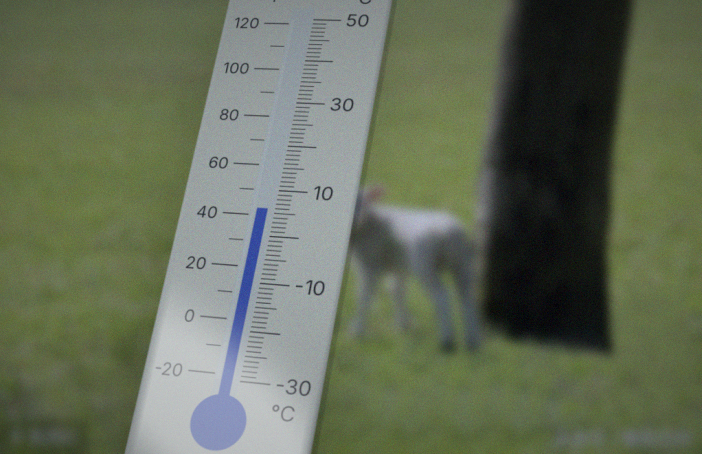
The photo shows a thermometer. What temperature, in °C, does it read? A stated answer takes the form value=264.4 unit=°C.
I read value=6 unit=°C
